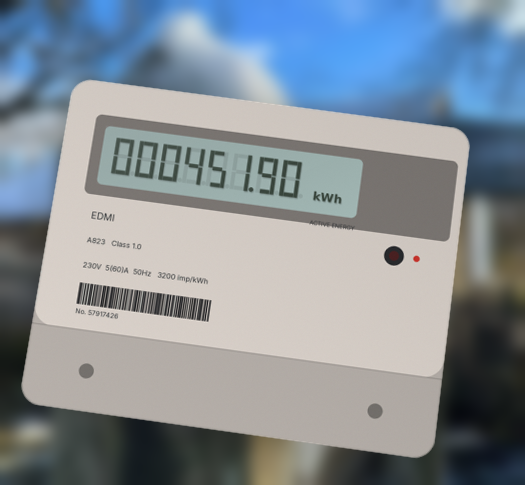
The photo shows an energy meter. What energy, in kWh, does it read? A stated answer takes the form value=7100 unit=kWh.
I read value=451.90 unit=kWh
